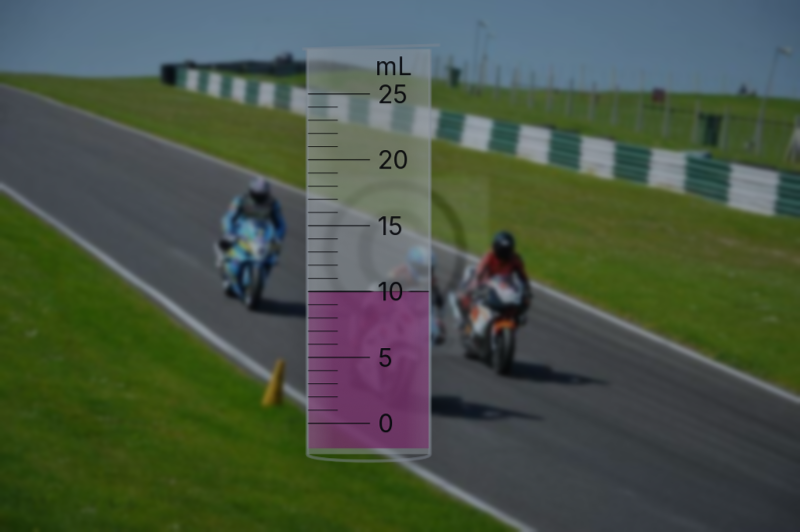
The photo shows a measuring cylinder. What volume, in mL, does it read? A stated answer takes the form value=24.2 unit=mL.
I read value=10 unit=mL
